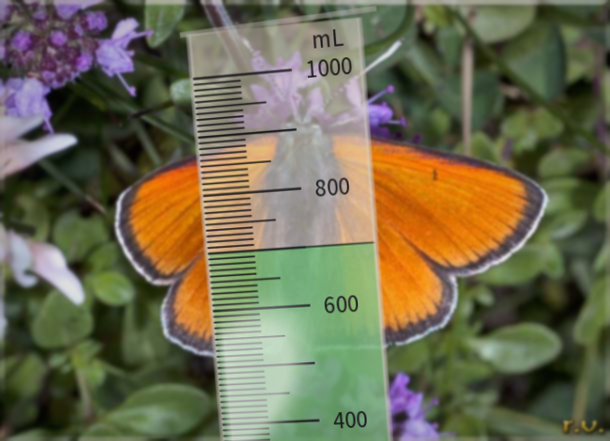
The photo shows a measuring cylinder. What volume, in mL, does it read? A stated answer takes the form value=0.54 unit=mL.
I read value=700 unit=mL
